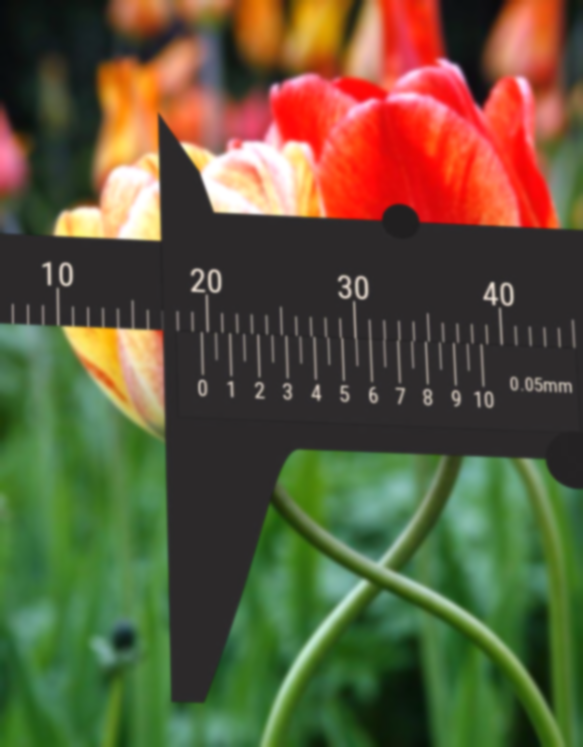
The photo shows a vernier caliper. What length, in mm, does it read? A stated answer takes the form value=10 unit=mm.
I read value=19.6 unit=mm
